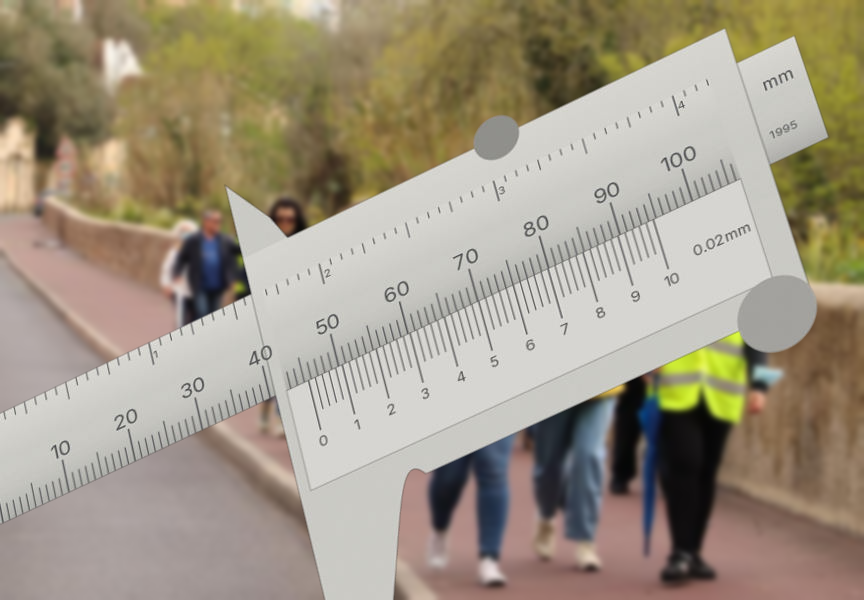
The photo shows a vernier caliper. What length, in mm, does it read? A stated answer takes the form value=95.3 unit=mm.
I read value=45.6 unit=mm
